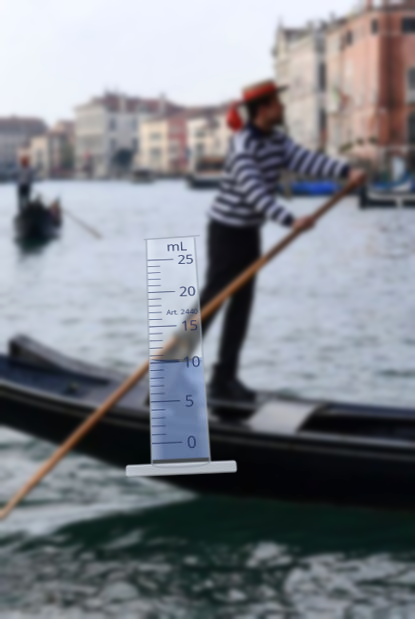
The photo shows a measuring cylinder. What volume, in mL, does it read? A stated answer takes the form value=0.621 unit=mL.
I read value=10 unit=mL
